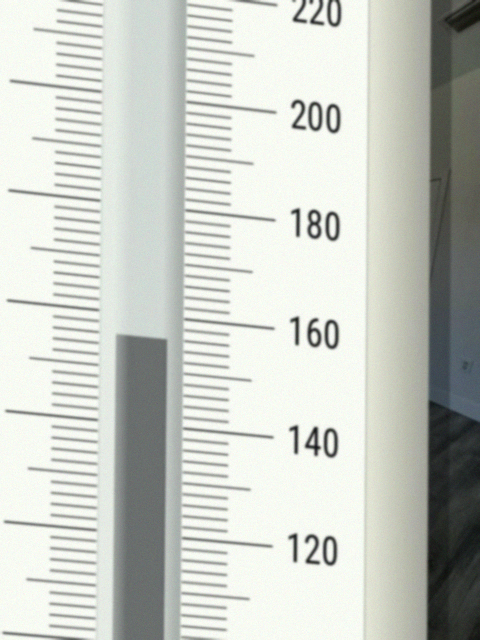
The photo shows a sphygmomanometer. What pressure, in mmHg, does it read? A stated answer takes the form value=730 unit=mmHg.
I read value=156 unit=mmHg
